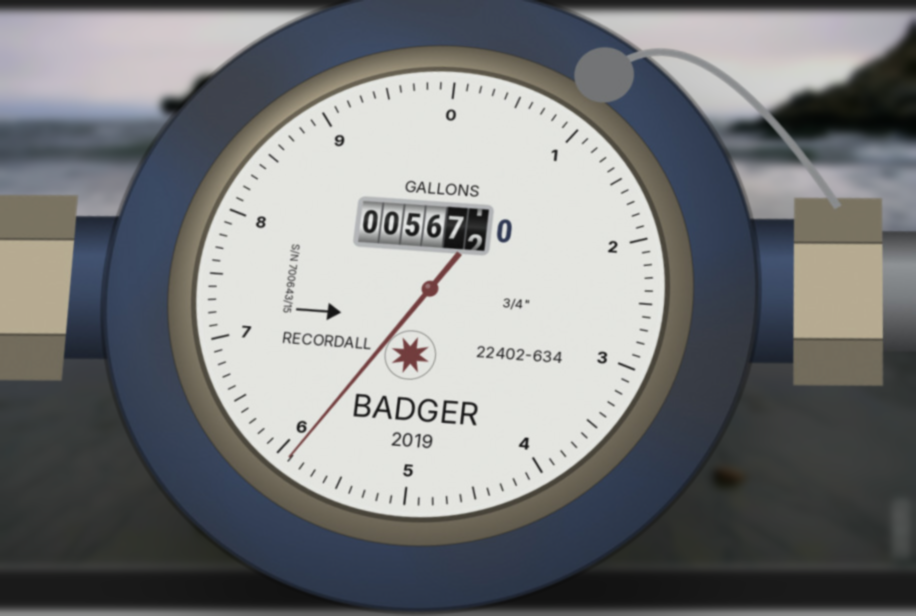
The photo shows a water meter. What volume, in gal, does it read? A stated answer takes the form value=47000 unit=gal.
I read value=56715.9 unit=gal
